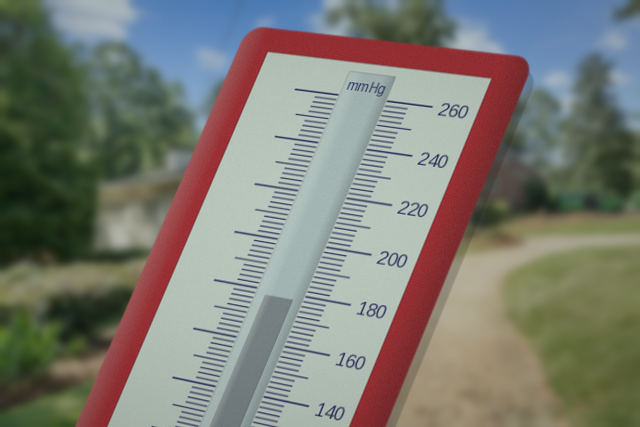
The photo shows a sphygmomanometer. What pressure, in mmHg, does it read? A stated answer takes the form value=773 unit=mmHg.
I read value=178 unit=mmHg
